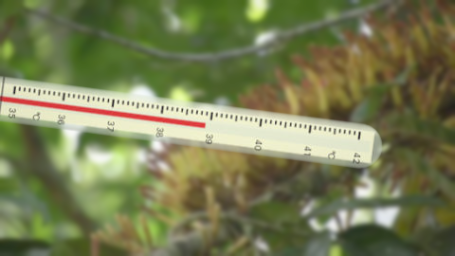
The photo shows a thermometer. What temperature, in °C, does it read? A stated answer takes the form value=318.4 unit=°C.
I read value=38.9 unit=°C
